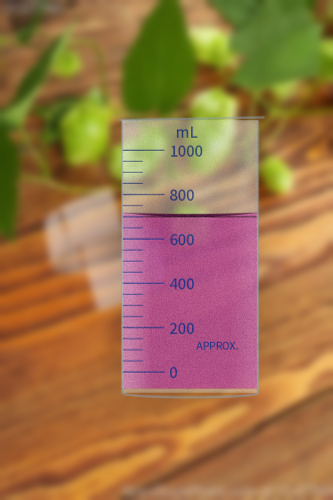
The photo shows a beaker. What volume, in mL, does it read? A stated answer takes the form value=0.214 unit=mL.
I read value=700 unit=mL
